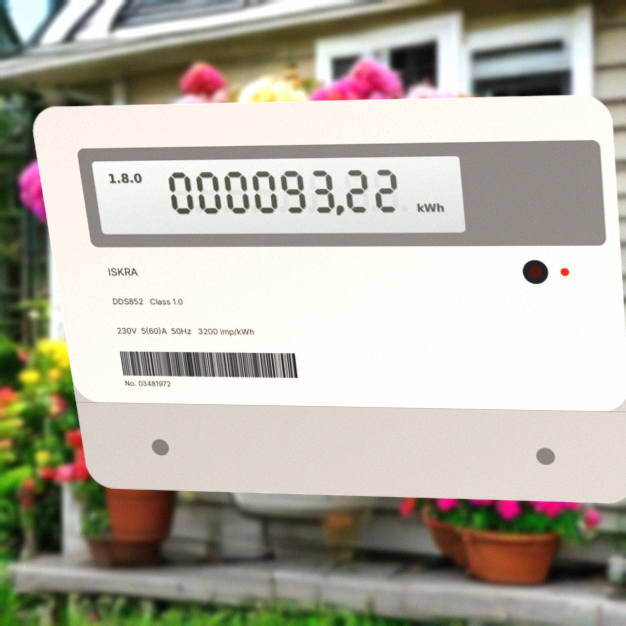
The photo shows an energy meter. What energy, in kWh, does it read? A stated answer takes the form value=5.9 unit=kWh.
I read value=93.22 unit=kWh
